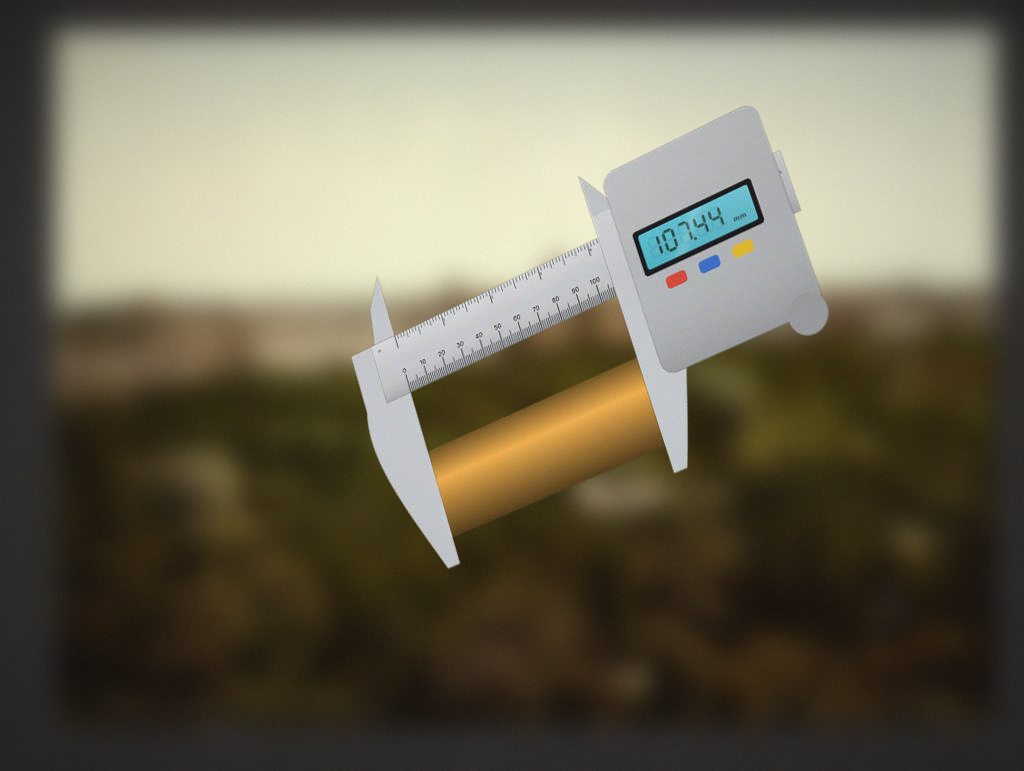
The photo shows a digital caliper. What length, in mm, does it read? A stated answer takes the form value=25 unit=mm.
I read value=107.44 unit=mm
